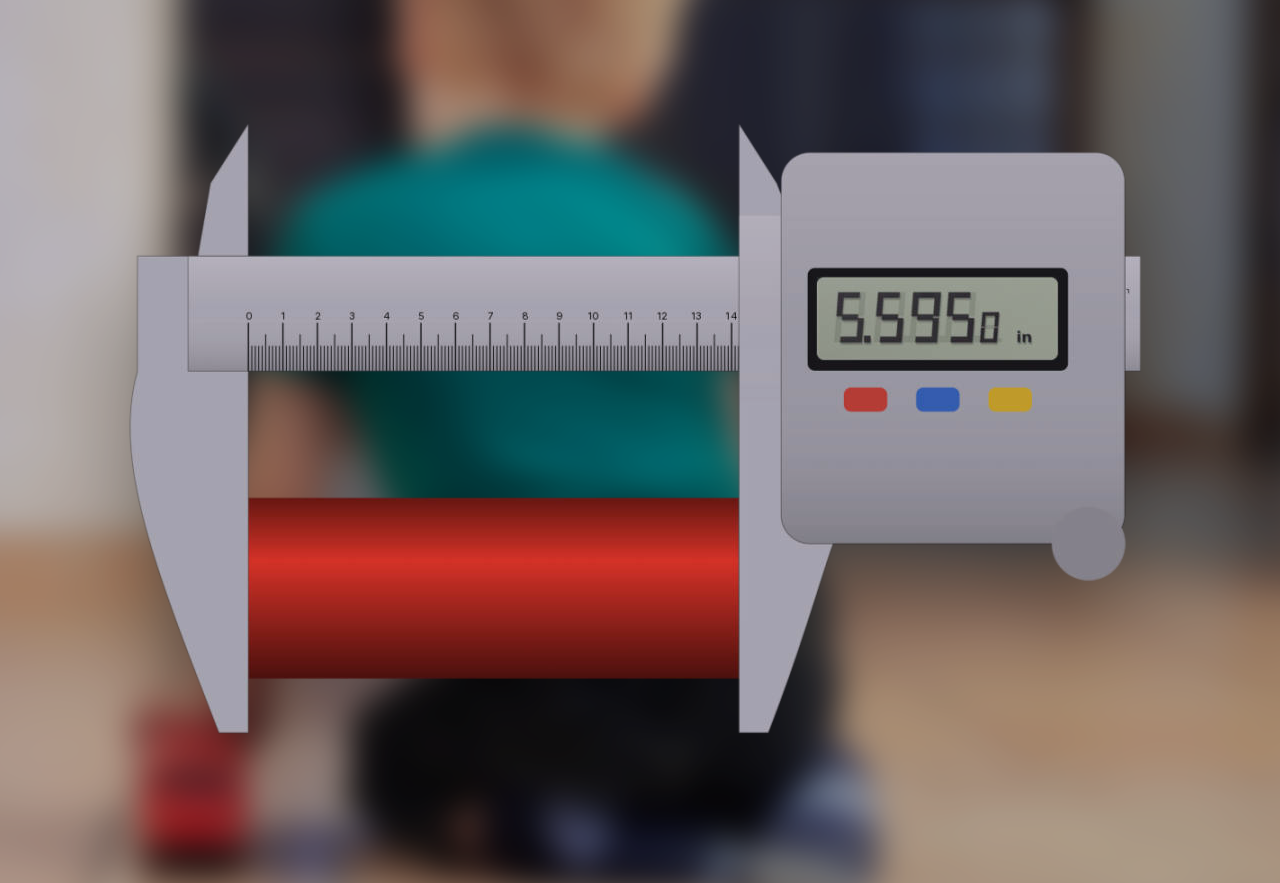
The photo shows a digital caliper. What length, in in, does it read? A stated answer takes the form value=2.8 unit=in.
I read value=5.5950 unit=in
